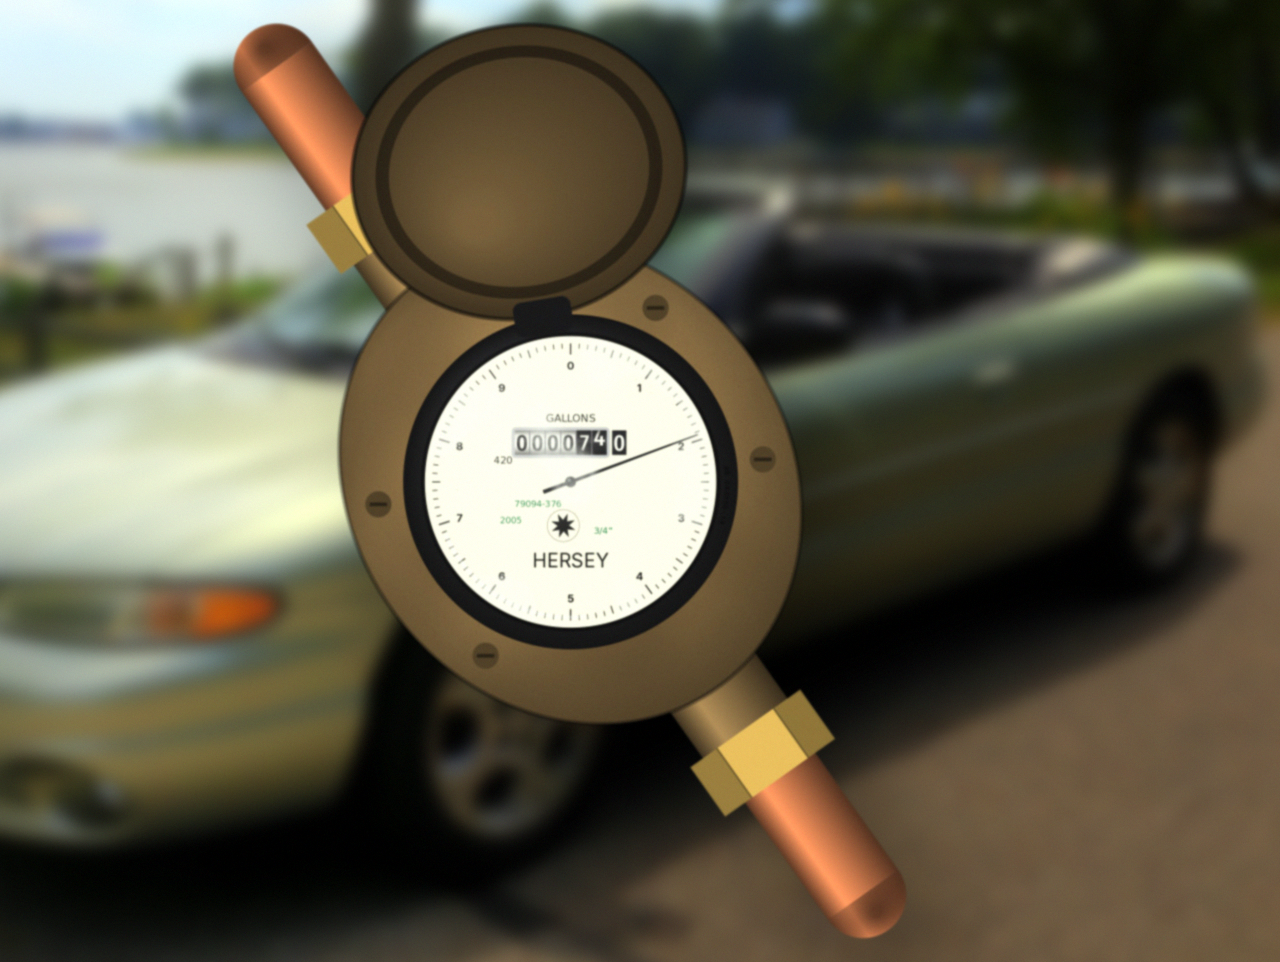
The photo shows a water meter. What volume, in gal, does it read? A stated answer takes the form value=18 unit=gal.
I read value=741.9 unit=gal
